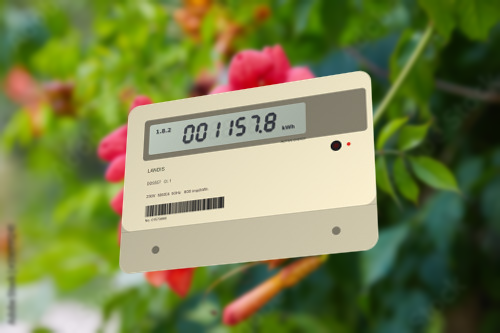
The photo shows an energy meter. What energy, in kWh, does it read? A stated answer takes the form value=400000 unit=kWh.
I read value=1157.8 unit=kWh
